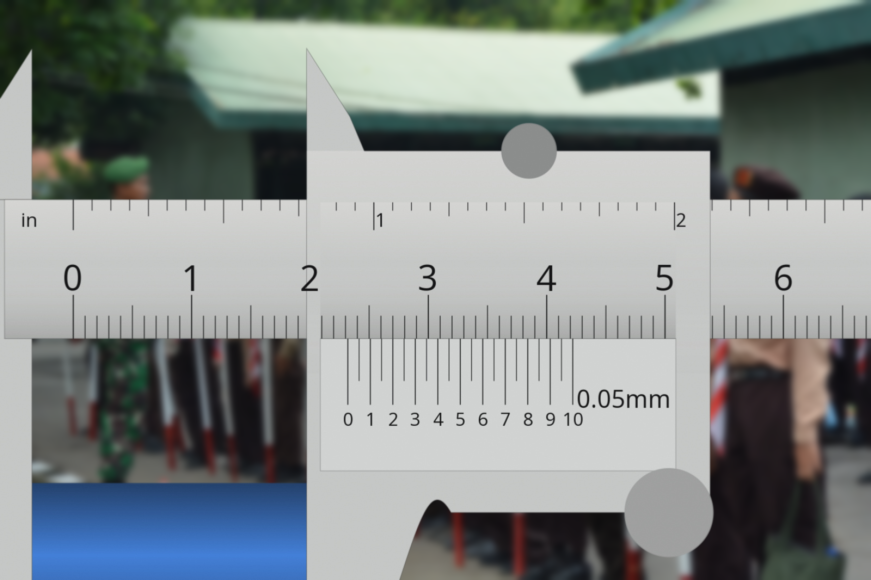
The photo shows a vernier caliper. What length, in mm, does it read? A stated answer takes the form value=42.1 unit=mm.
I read value=23.2 unit=mm
